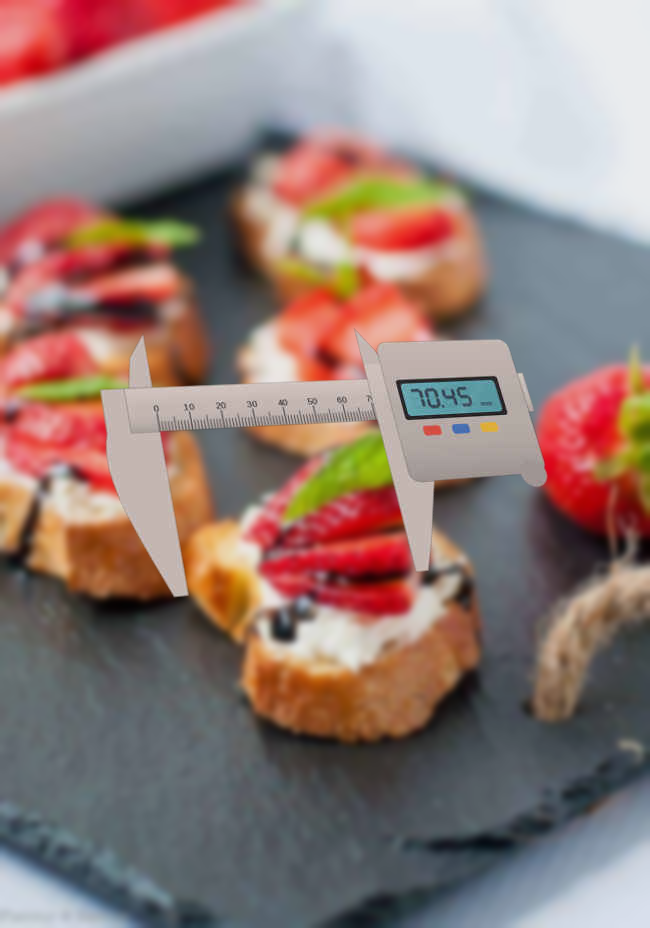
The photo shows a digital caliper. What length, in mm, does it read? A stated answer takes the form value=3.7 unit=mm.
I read value=70.45 unit=mm
